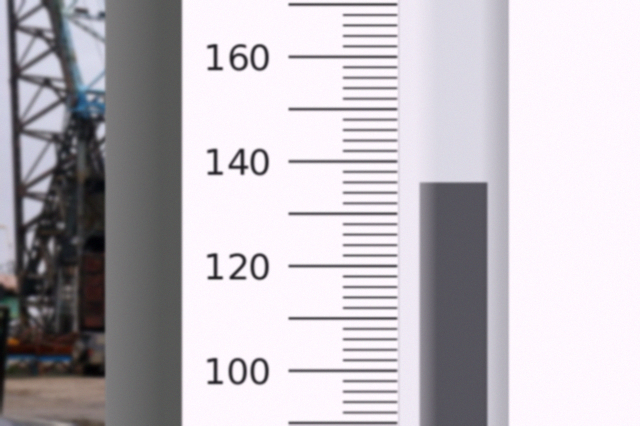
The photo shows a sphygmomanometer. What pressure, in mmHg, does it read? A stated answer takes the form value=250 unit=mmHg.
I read value=136 unit=mmHg
